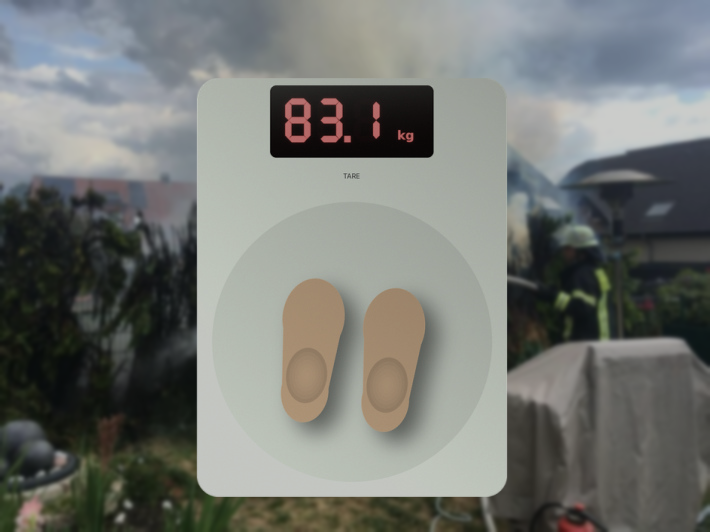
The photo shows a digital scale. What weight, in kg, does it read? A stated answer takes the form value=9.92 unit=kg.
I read value=83.1 unit=kg
